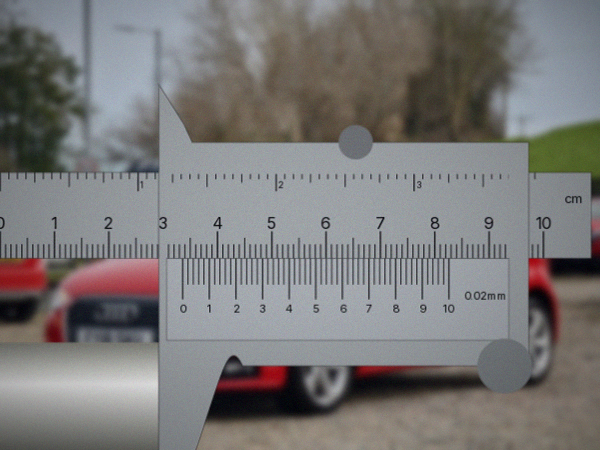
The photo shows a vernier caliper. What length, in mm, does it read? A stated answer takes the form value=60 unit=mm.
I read value=33.6 unit=mm
